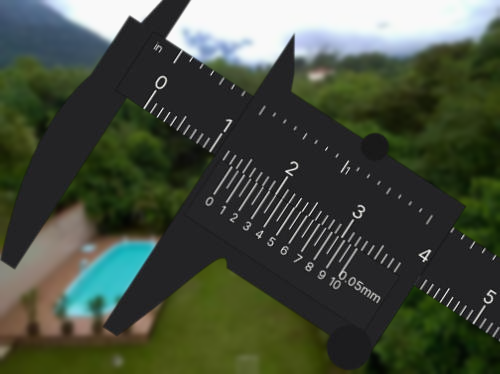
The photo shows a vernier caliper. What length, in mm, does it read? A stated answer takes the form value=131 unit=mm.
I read value=13.4 unit=mm
